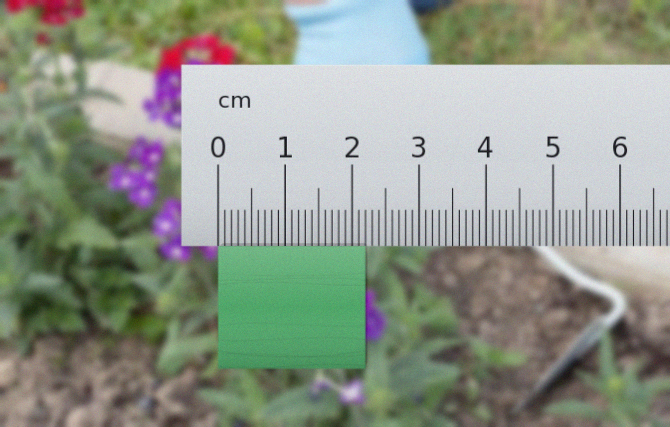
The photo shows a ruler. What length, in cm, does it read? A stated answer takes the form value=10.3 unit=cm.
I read value=2.2 unit=cm
